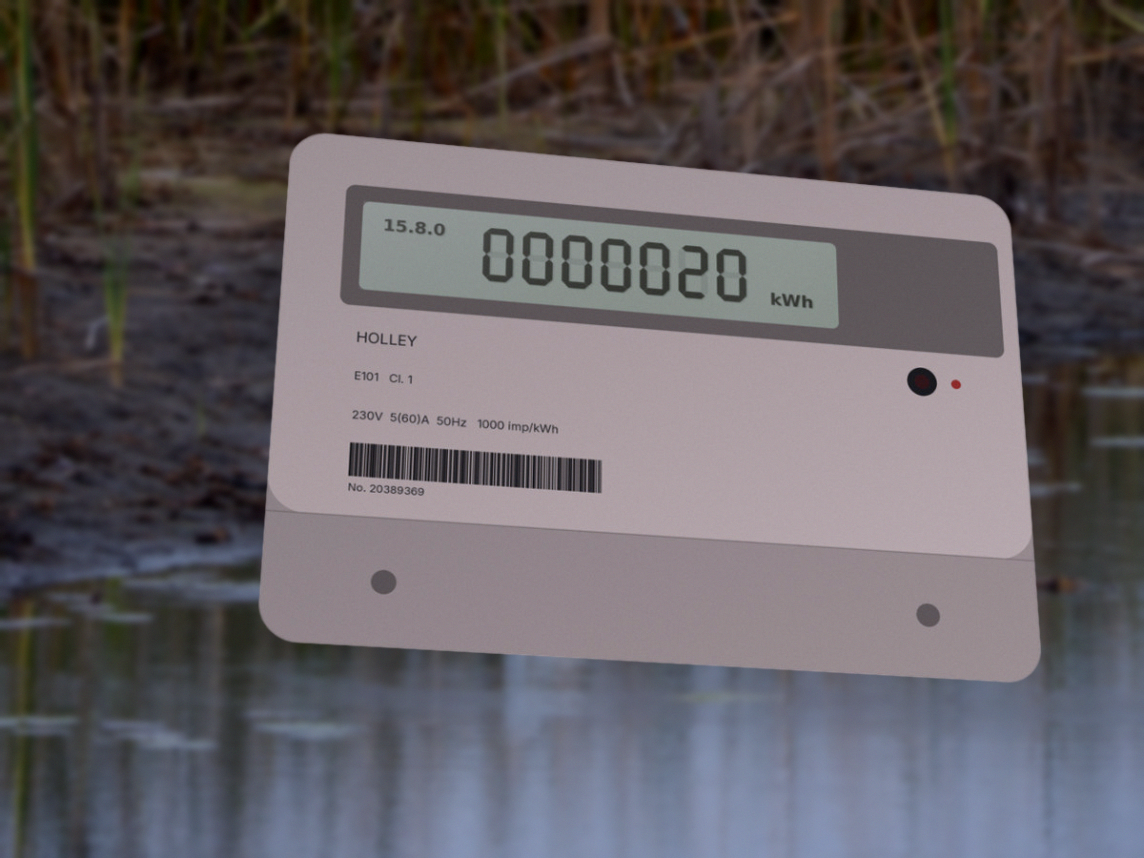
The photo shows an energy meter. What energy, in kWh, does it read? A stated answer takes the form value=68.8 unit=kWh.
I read value=20 unit=kWh
